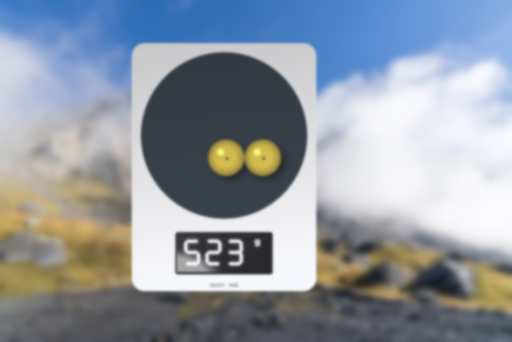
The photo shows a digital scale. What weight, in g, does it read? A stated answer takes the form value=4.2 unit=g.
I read value=523 unit=g
